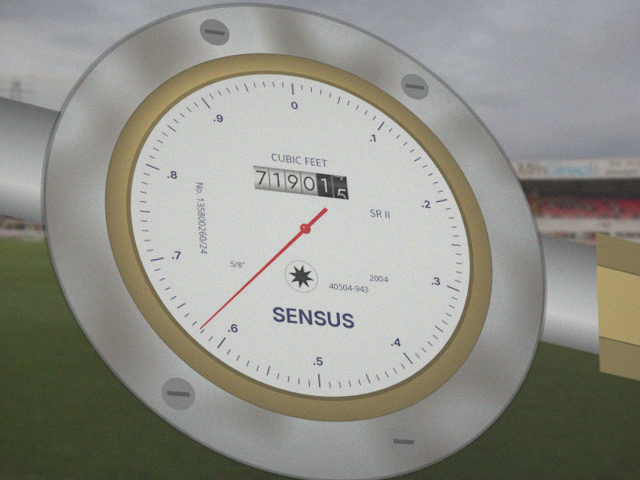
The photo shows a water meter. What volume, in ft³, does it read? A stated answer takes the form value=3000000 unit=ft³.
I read value=719014.62 unit=ft³
